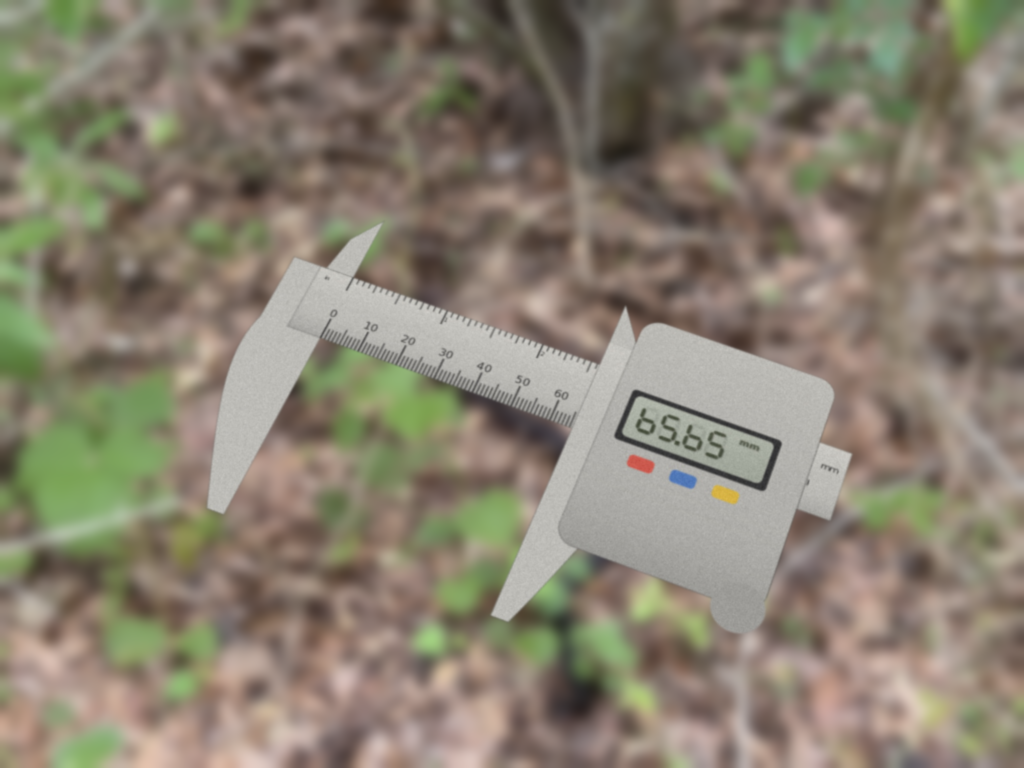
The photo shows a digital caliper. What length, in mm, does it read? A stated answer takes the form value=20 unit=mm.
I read value=65.65 unit=mm
